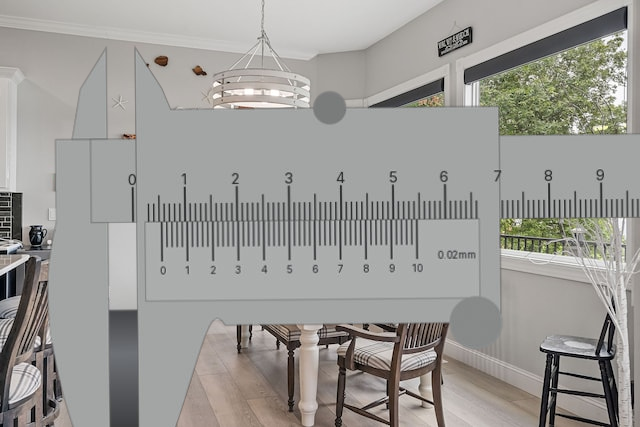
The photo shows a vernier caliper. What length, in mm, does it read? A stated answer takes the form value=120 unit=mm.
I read value=5.5 unit=mm
